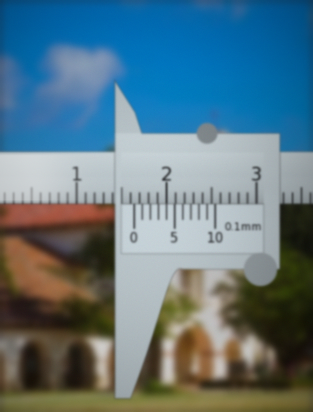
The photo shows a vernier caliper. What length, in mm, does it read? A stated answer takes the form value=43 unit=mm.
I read value=16.4 unit=mm
